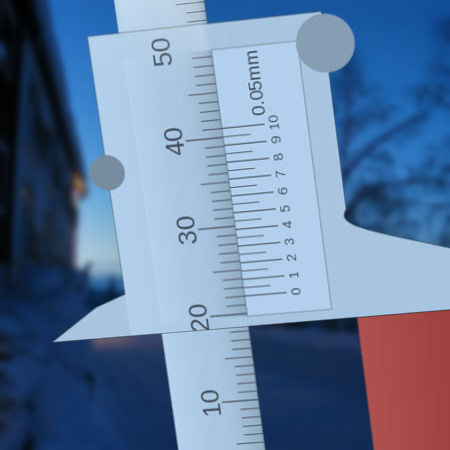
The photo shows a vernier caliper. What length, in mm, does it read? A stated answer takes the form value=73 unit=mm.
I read value=22.0 unit=mm
